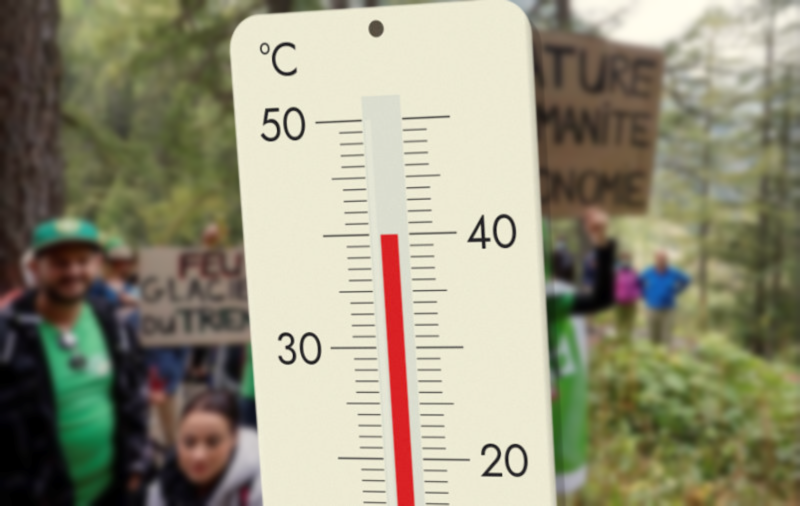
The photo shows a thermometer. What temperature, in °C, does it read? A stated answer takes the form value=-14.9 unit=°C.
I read value=40 unit=°C
